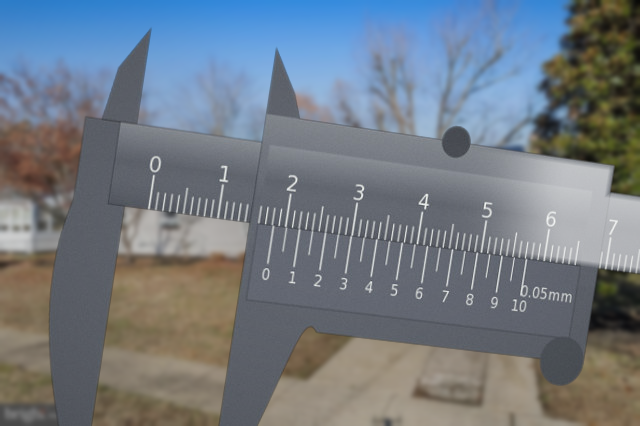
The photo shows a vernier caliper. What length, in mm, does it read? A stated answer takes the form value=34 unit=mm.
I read value=18.2 unit=mm
